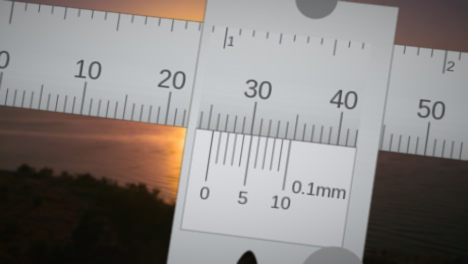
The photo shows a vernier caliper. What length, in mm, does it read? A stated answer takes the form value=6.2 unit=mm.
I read value=25.6 unit=mm
